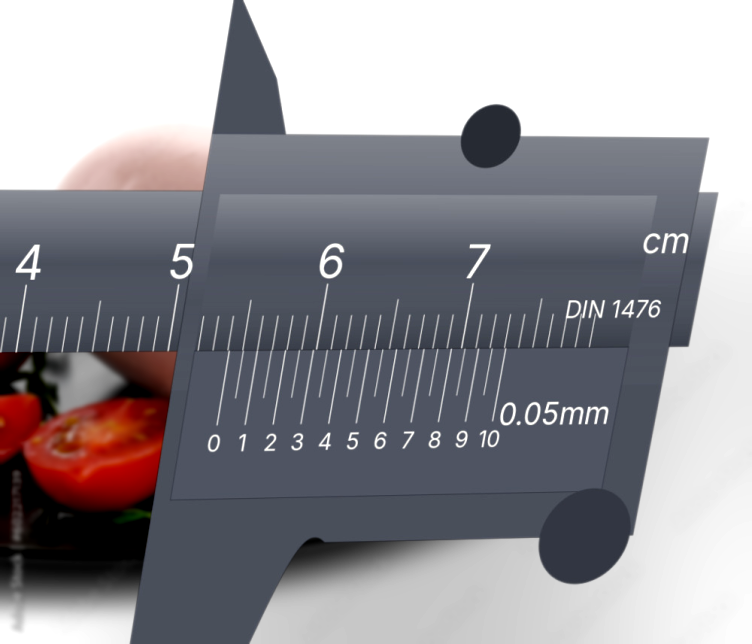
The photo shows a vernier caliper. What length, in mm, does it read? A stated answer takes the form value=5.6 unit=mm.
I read value=54.1 unit=mm
